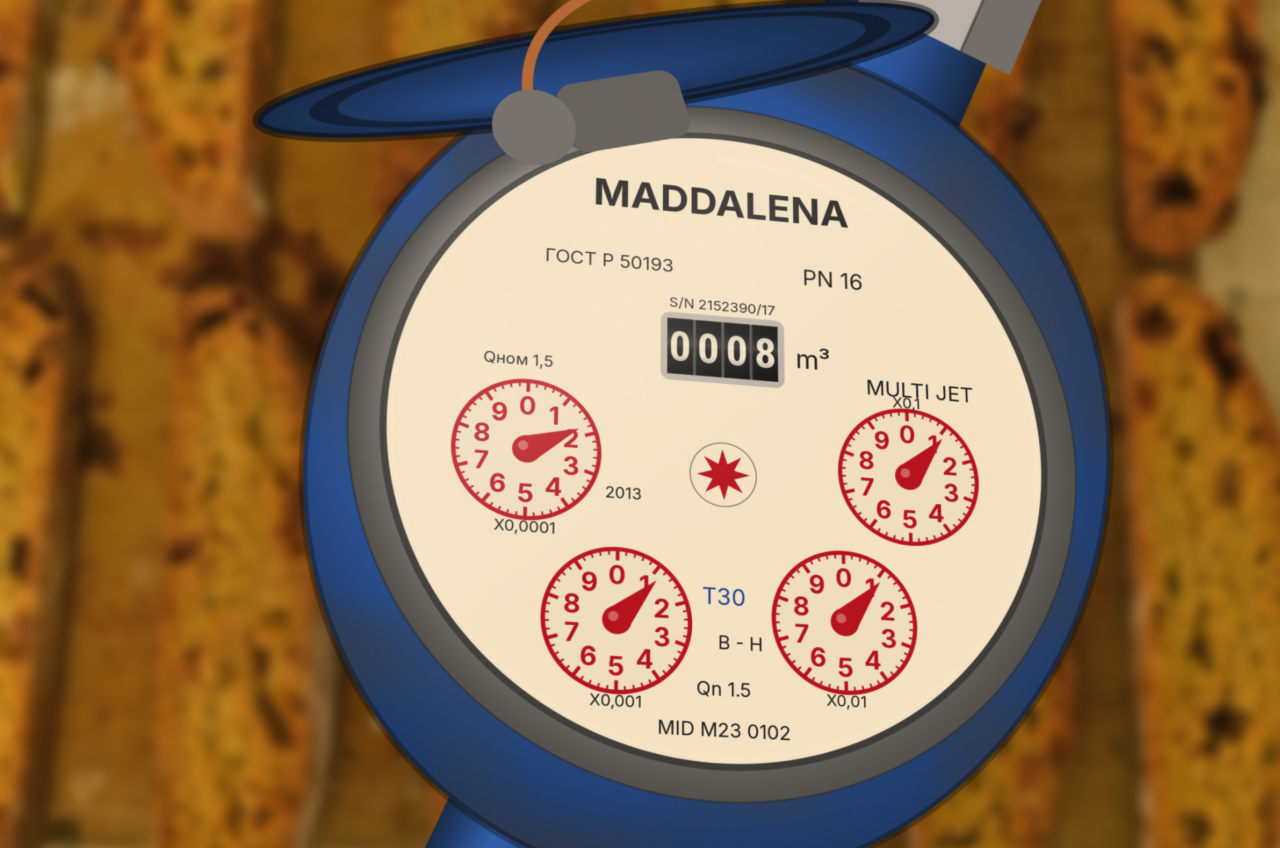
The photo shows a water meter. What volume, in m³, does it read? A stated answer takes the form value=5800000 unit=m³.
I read value=8.1111 unit=m³
